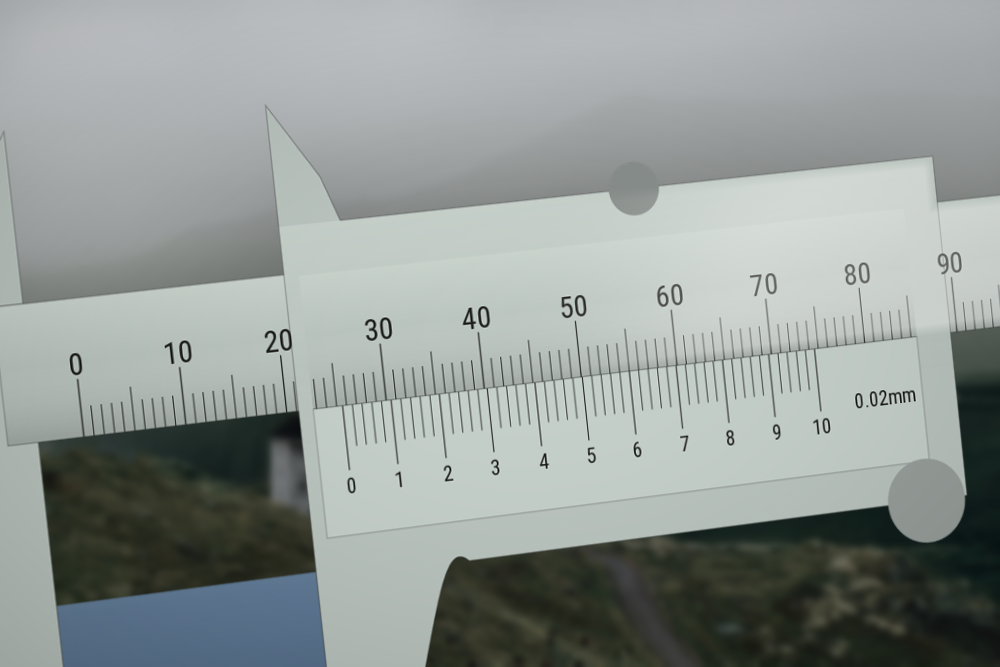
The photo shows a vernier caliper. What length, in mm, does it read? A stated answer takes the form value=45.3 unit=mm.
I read value=25.6 unit=mm
